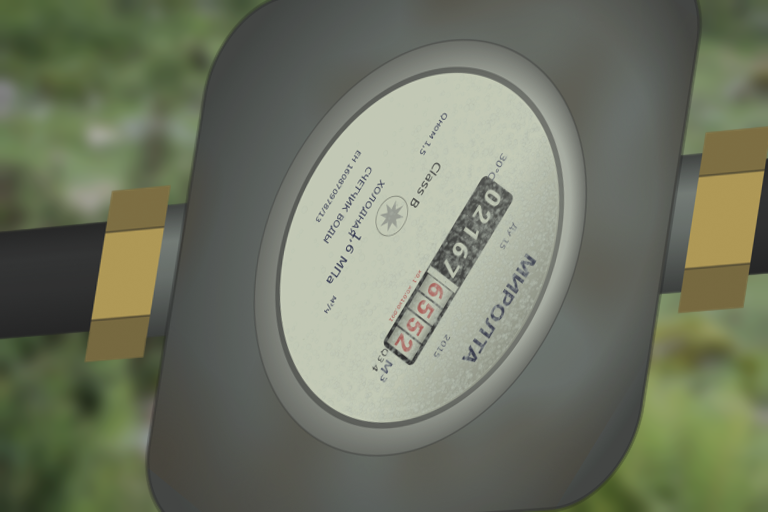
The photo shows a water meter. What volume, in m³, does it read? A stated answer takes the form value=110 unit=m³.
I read value=2167.6552 unit=m³
